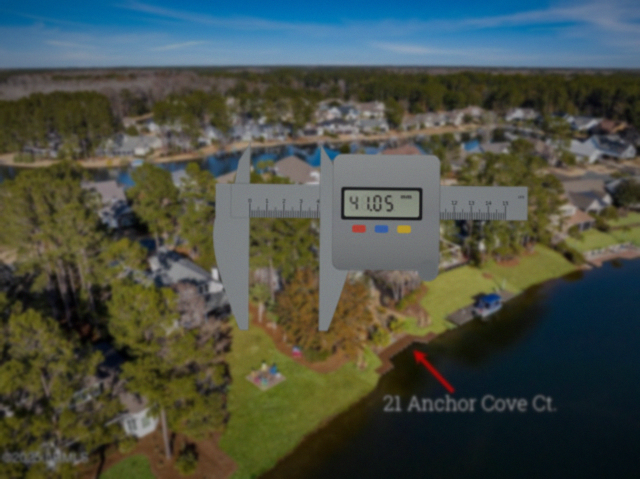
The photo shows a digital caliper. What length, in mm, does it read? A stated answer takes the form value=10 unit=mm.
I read value=41.05 unit=mm
